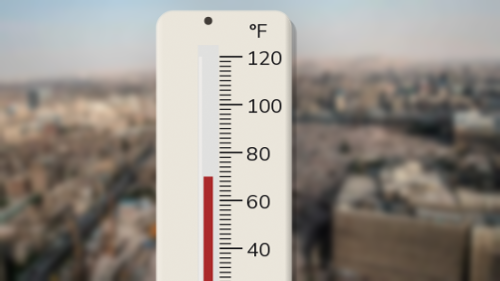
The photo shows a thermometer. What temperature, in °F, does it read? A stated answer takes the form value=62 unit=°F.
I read value=70 unit=°F
